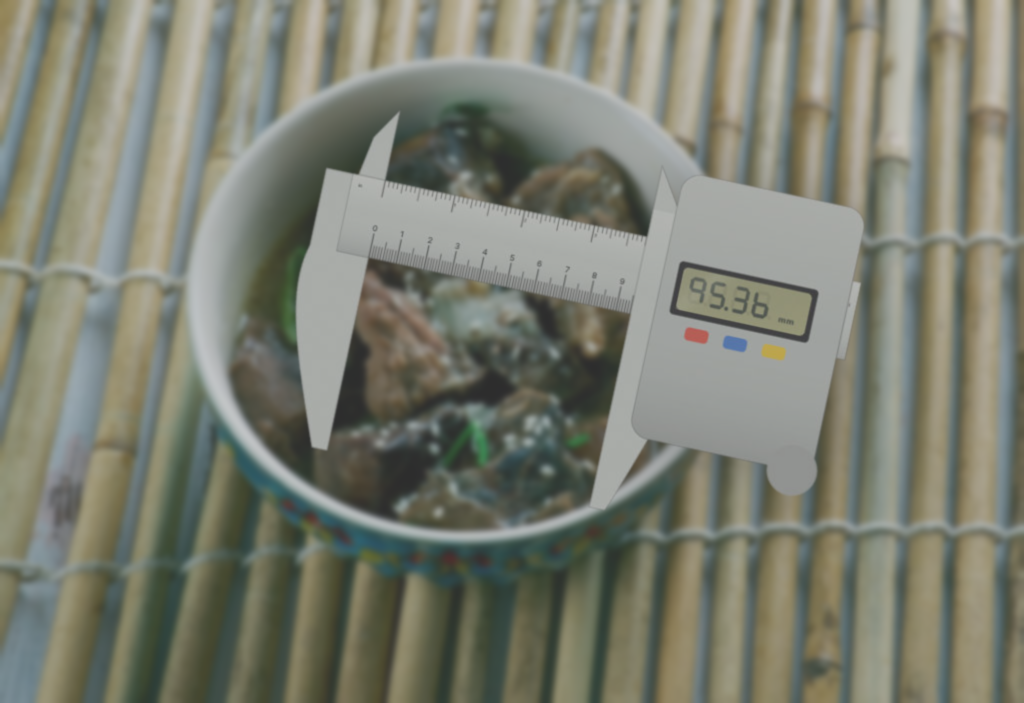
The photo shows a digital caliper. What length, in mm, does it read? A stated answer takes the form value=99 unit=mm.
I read value=95.36 unit=mm
